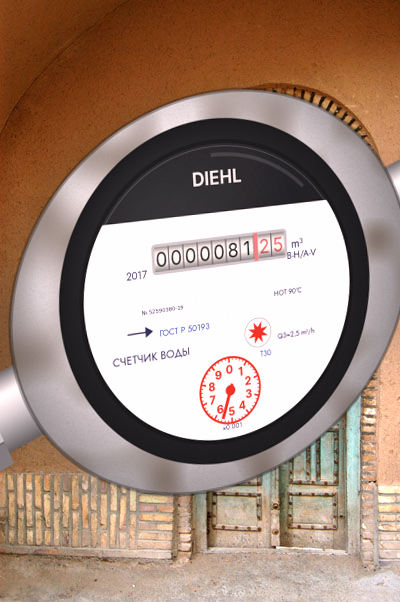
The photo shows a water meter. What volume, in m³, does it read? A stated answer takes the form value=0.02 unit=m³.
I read value=81.255 unit=m³
